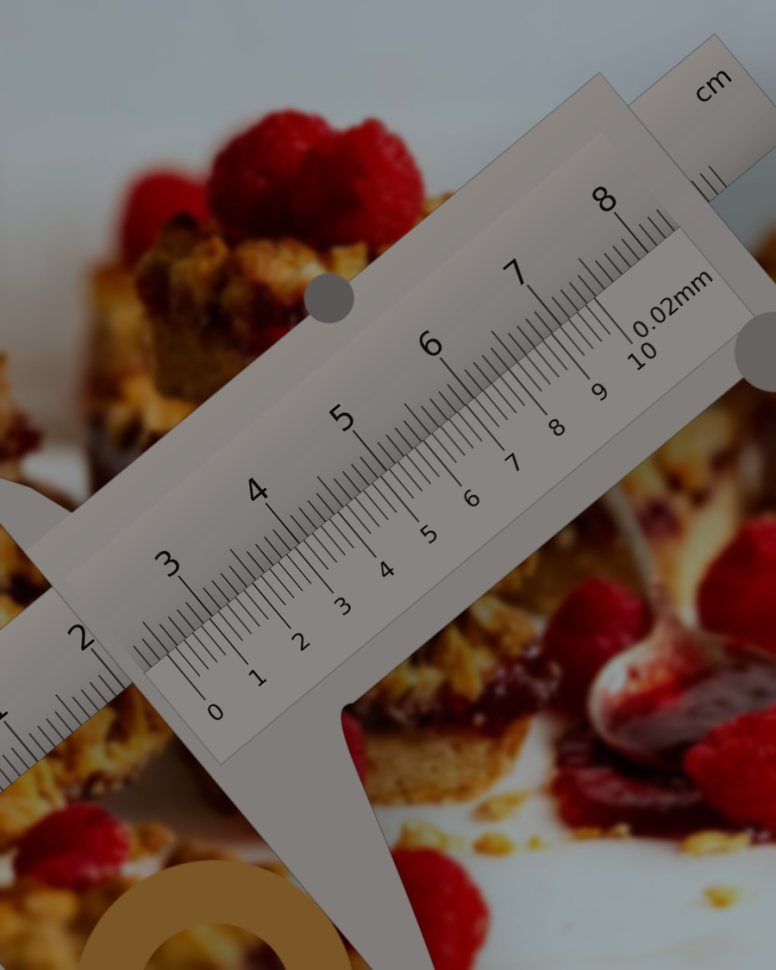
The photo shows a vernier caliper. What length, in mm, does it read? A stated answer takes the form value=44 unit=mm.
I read value=24.8 unit=mm
